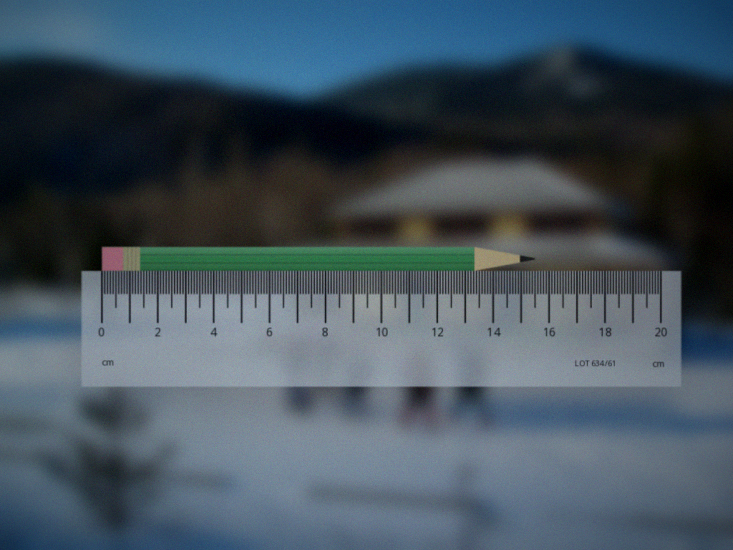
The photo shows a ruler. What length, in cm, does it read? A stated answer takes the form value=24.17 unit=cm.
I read value=15.5 unit=cm
